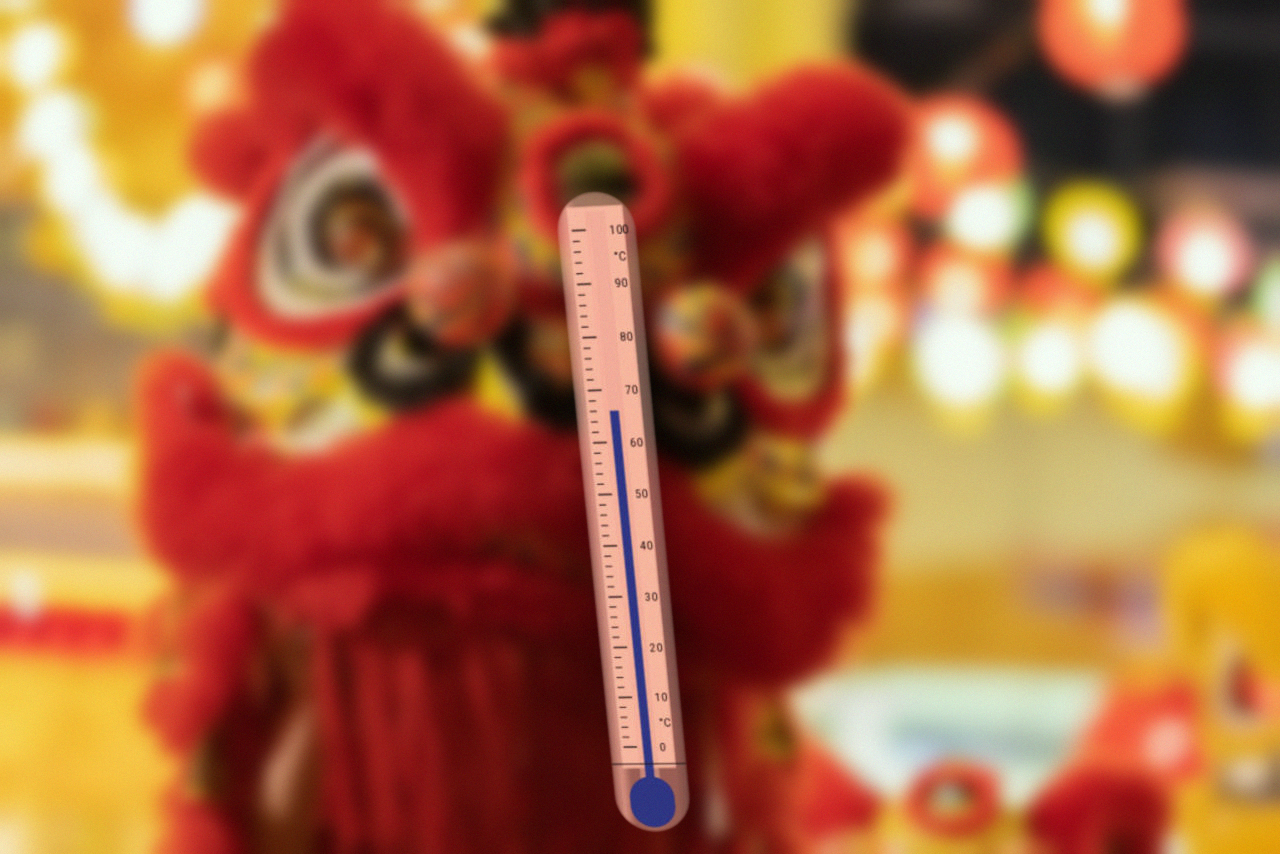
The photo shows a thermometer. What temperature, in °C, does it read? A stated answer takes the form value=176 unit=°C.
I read value=66 unit=°C
